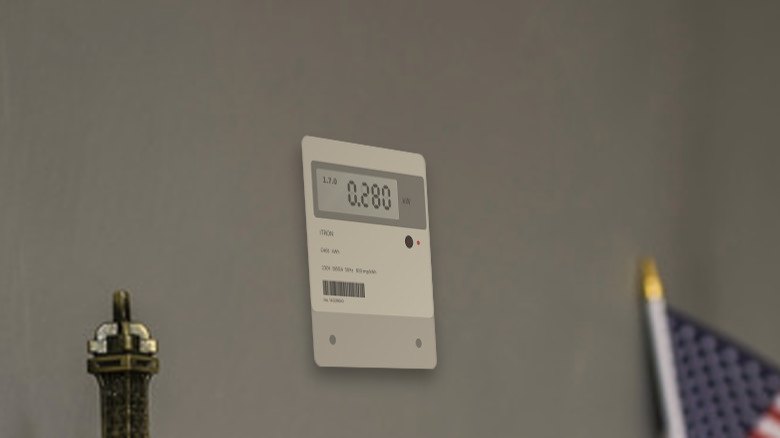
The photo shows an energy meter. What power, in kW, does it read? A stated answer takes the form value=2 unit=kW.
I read value=0.280 unit=kW
